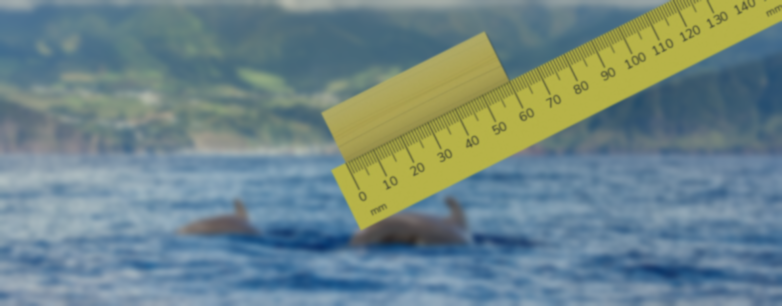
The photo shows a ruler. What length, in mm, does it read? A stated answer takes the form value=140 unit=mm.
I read value=60 unit=mm
